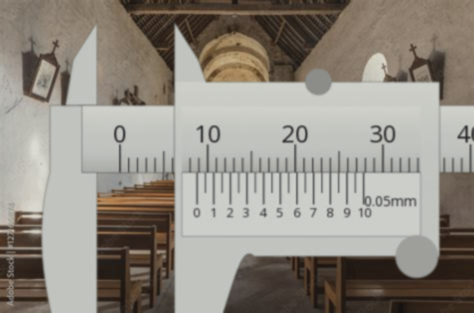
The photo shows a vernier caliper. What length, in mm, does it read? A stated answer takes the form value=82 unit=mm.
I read value=8.8 unit=mm
